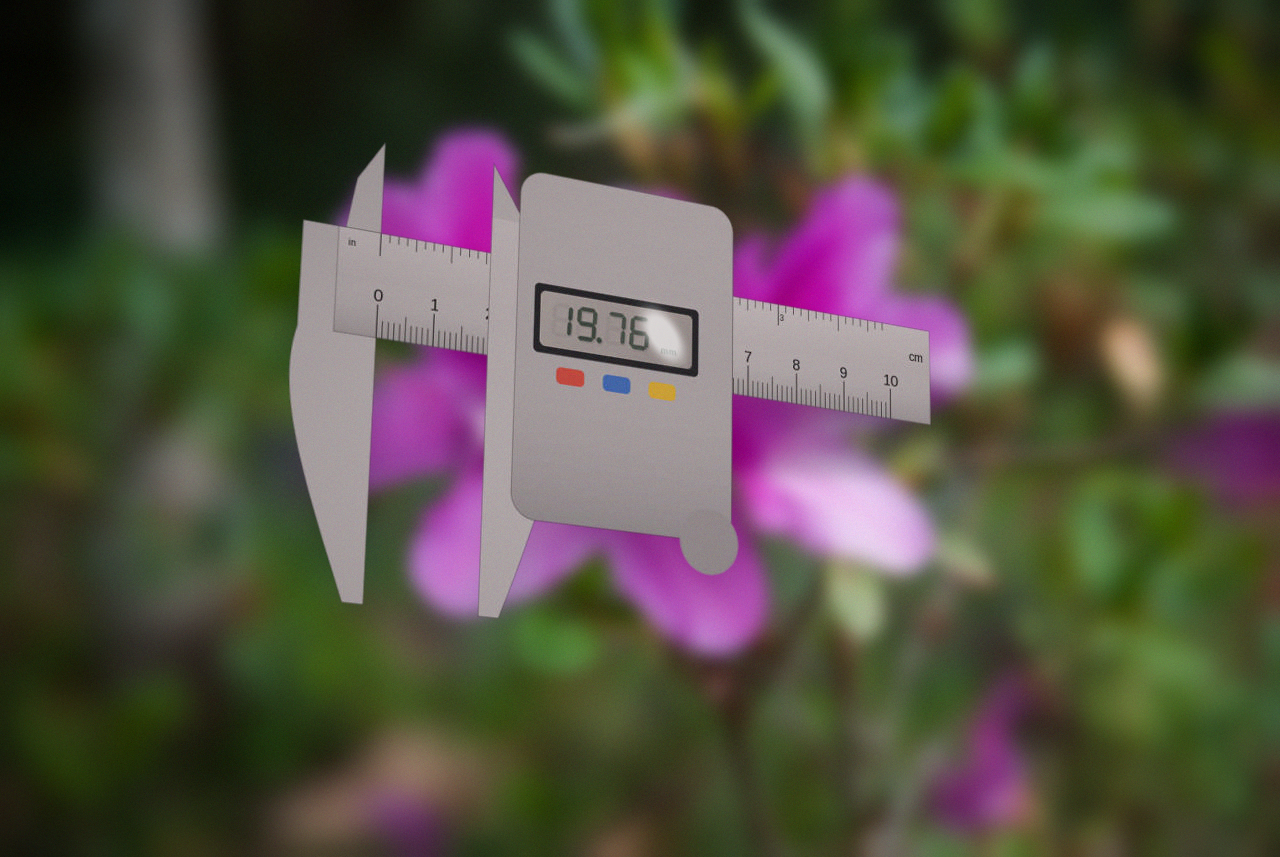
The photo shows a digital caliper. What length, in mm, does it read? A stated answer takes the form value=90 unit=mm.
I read value=19.76 unit=mm
